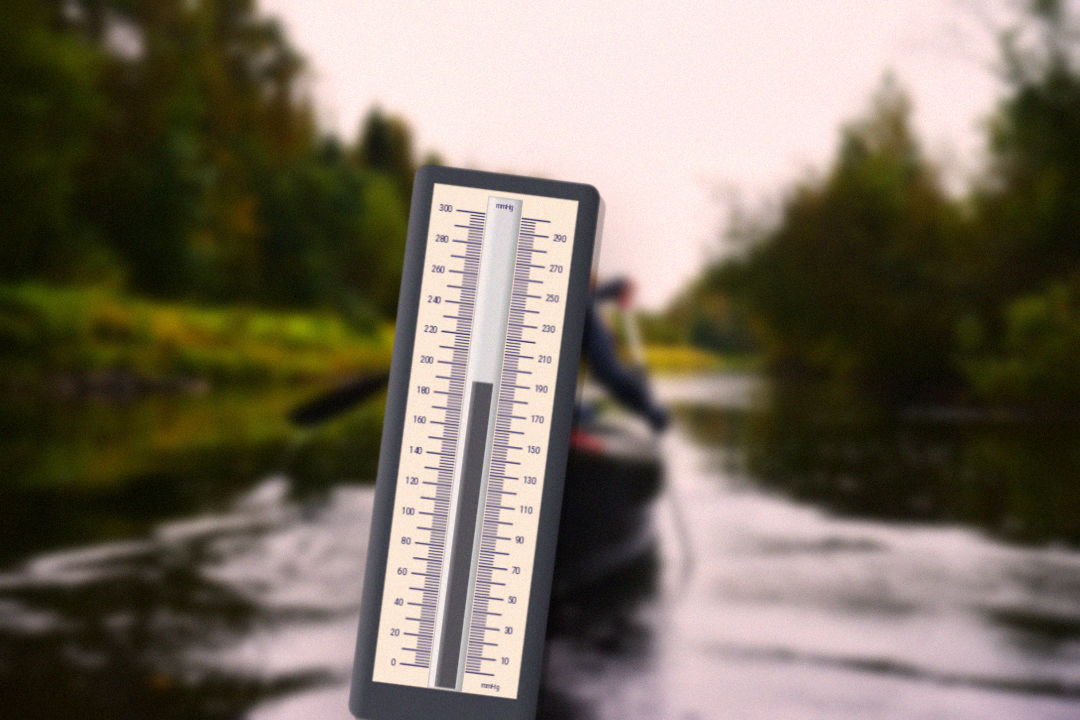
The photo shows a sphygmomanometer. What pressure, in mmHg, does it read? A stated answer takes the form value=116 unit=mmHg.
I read value=190 unit=mmHg
